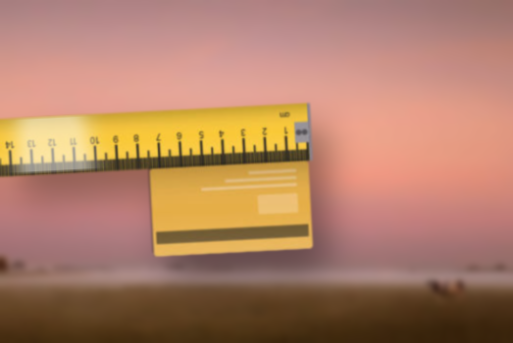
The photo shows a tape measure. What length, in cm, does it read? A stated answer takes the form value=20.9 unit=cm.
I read value=7.5 unit=cm
